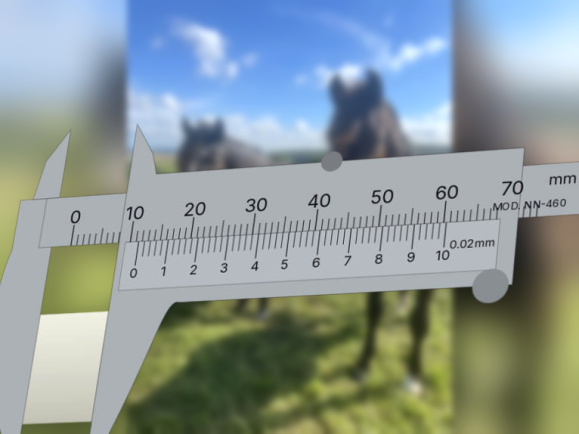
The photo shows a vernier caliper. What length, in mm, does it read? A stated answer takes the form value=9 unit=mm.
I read value=11.4 unit=mm
